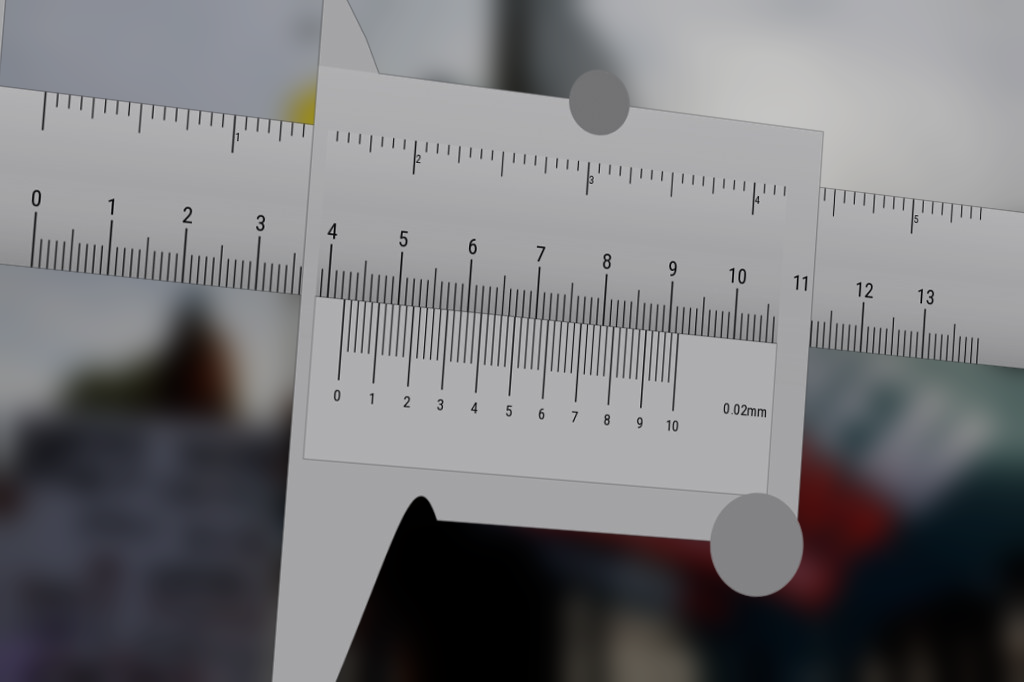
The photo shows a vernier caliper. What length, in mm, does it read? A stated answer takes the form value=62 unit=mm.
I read value=42.4 unit=mm
